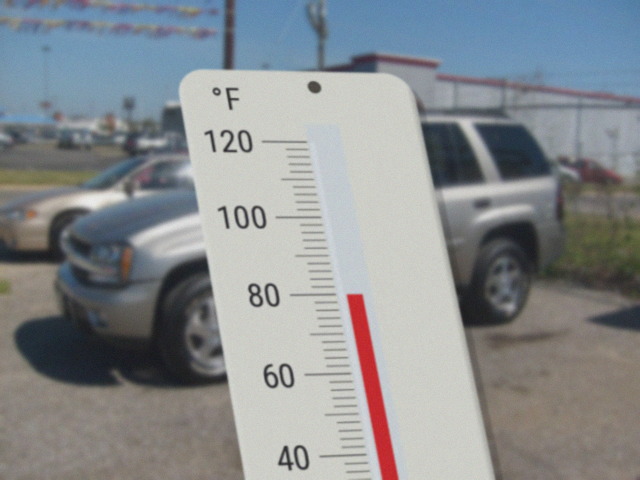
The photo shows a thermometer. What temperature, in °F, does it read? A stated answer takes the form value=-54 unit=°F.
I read value=80 unit=°F
